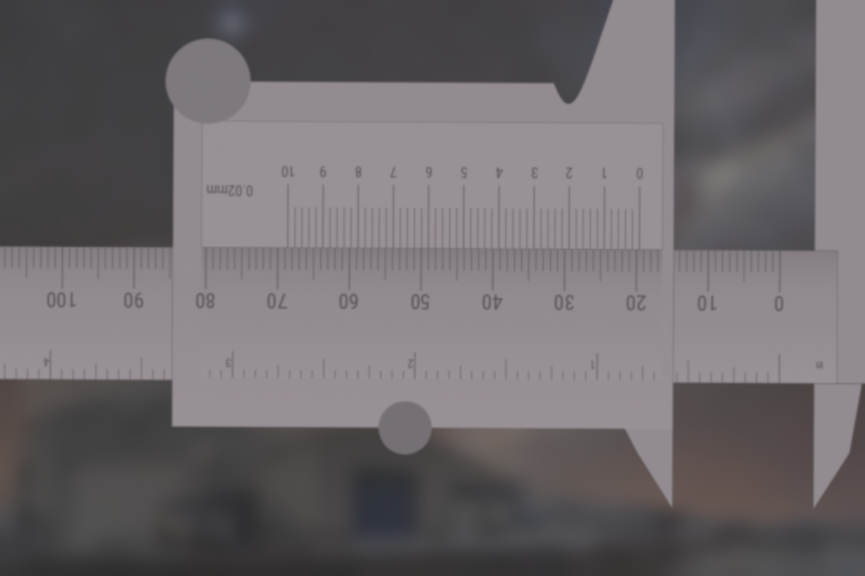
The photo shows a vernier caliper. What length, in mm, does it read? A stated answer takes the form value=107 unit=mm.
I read value=19.6 unit=mm
